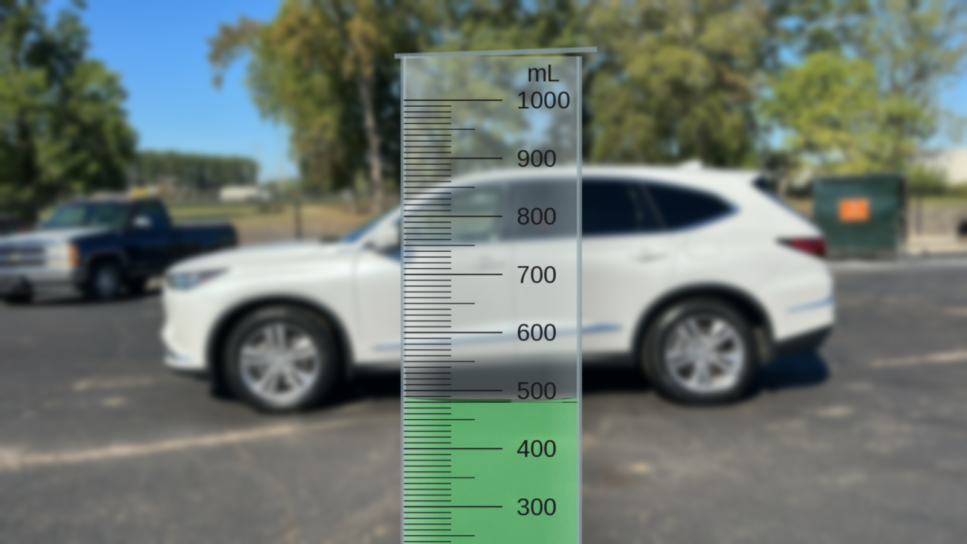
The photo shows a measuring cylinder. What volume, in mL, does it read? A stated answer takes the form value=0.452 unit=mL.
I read value=480 unit=mL
